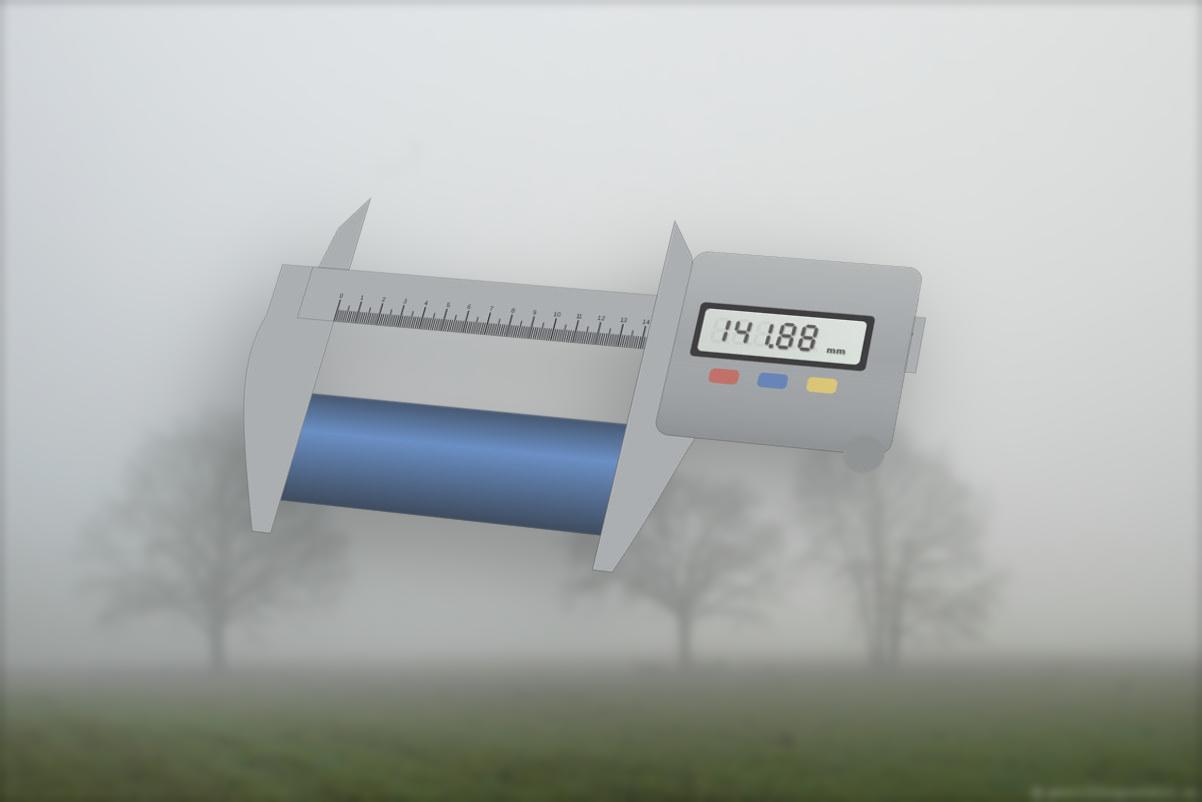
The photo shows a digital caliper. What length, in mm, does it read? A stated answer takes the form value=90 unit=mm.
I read value=141.88 unit=mm
